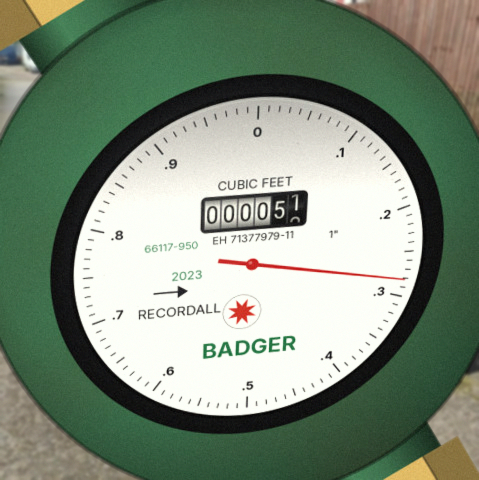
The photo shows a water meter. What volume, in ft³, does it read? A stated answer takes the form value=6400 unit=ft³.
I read value=51.28 unit=ft³
